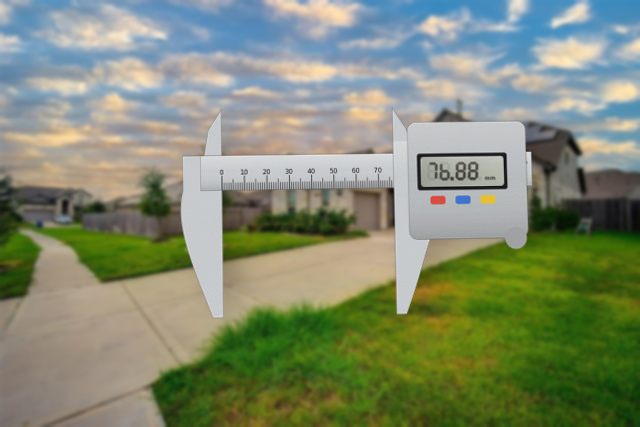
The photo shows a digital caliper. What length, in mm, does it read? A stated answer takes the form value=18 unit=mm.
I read value=76.88 unit=mm
